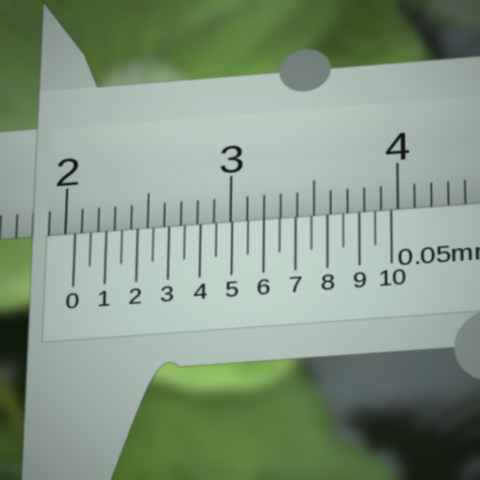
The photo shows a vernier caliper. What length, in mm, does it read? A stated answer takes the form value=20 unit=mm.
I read value=20.6 unit=mm
